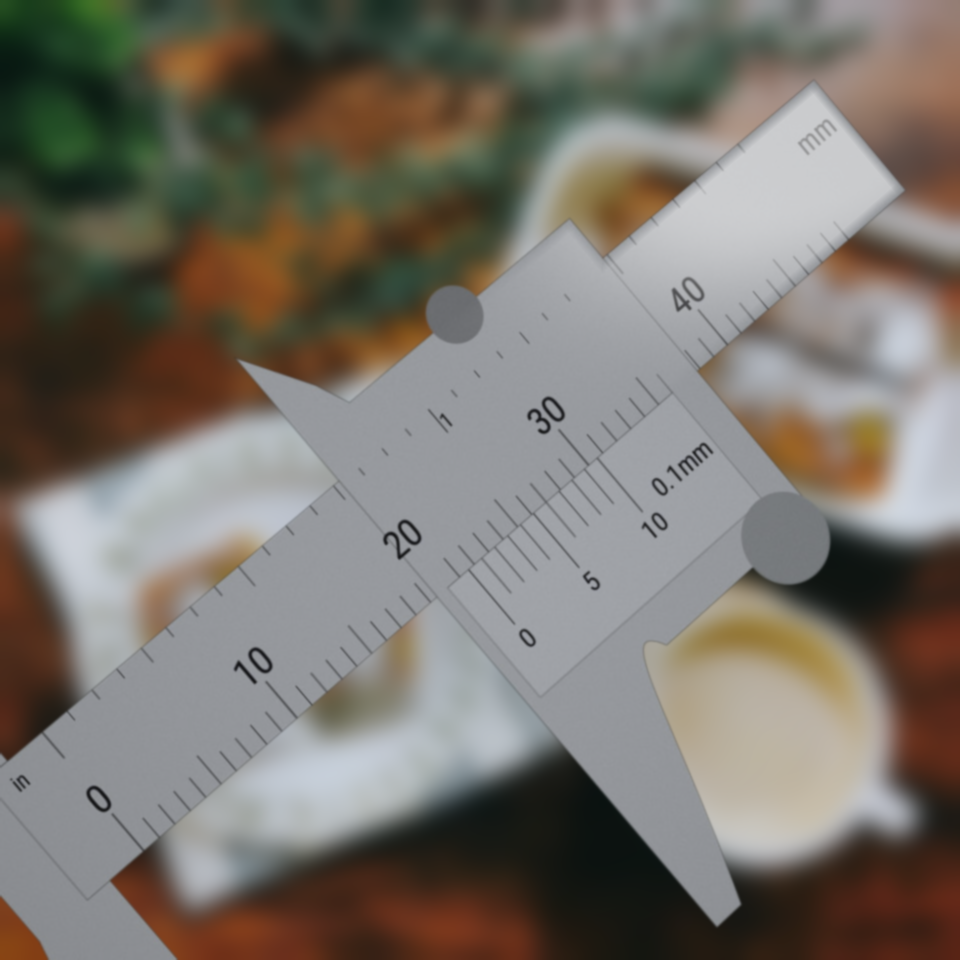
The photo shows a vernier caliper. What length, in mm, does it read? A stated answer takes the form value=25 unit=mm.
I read value=21.6 unit=mm
